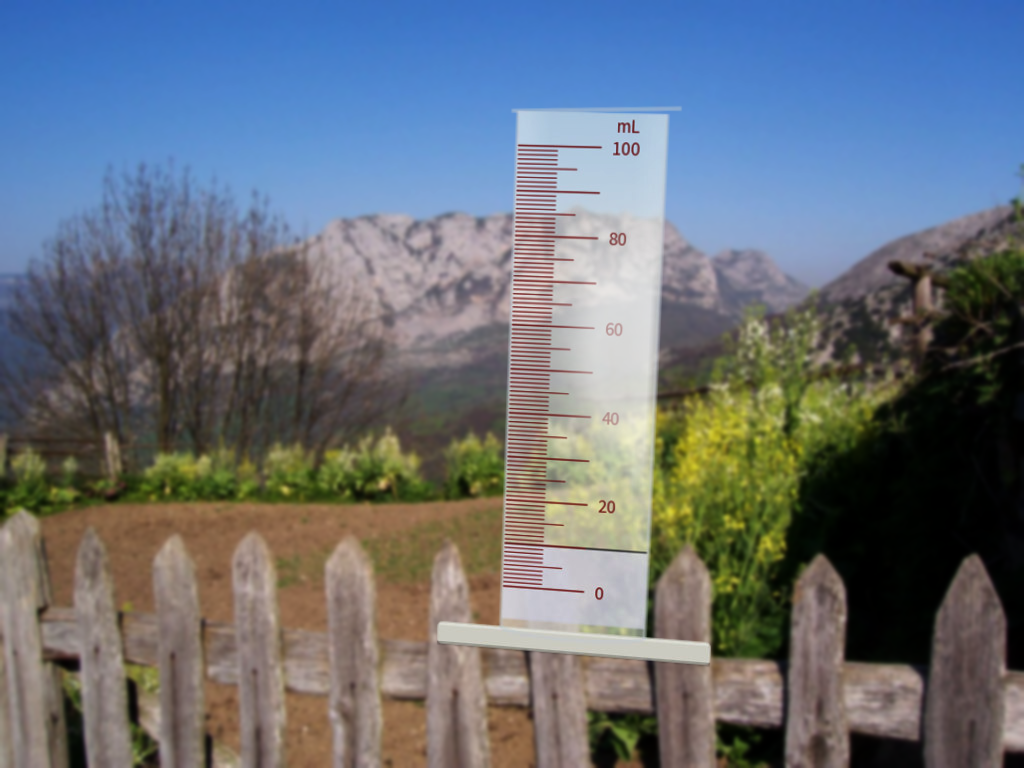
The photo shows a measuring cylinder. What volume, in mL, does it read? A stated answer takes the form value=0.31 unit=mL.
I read value=10 unit=mL
